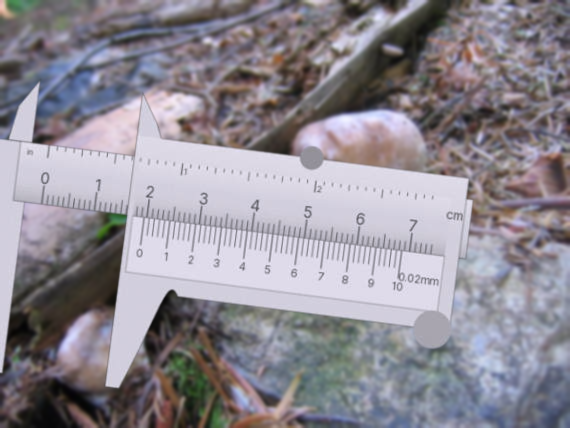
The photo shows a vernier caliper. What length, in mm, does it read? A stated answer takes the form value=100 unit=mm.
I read value=19.5 unit=mm
